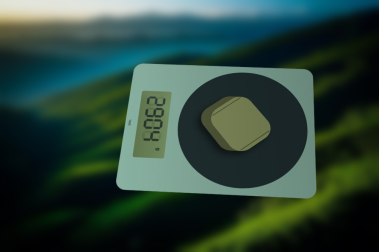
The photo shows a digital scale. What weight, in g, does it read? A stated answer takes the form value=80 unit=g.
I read value=2904 unit=g
